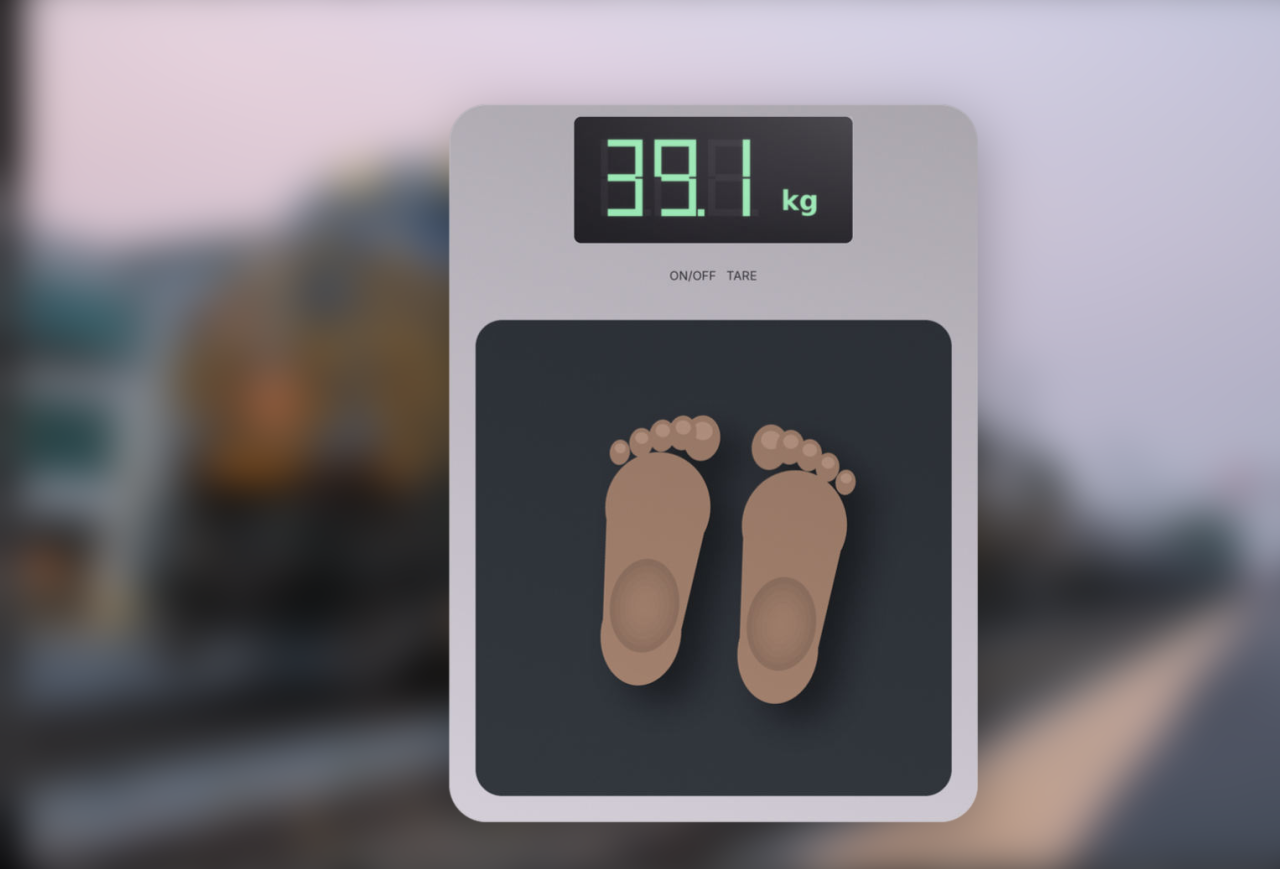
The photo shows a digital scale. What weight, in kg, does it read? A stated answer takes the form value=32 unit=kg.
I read value=39.1 unit=kg
